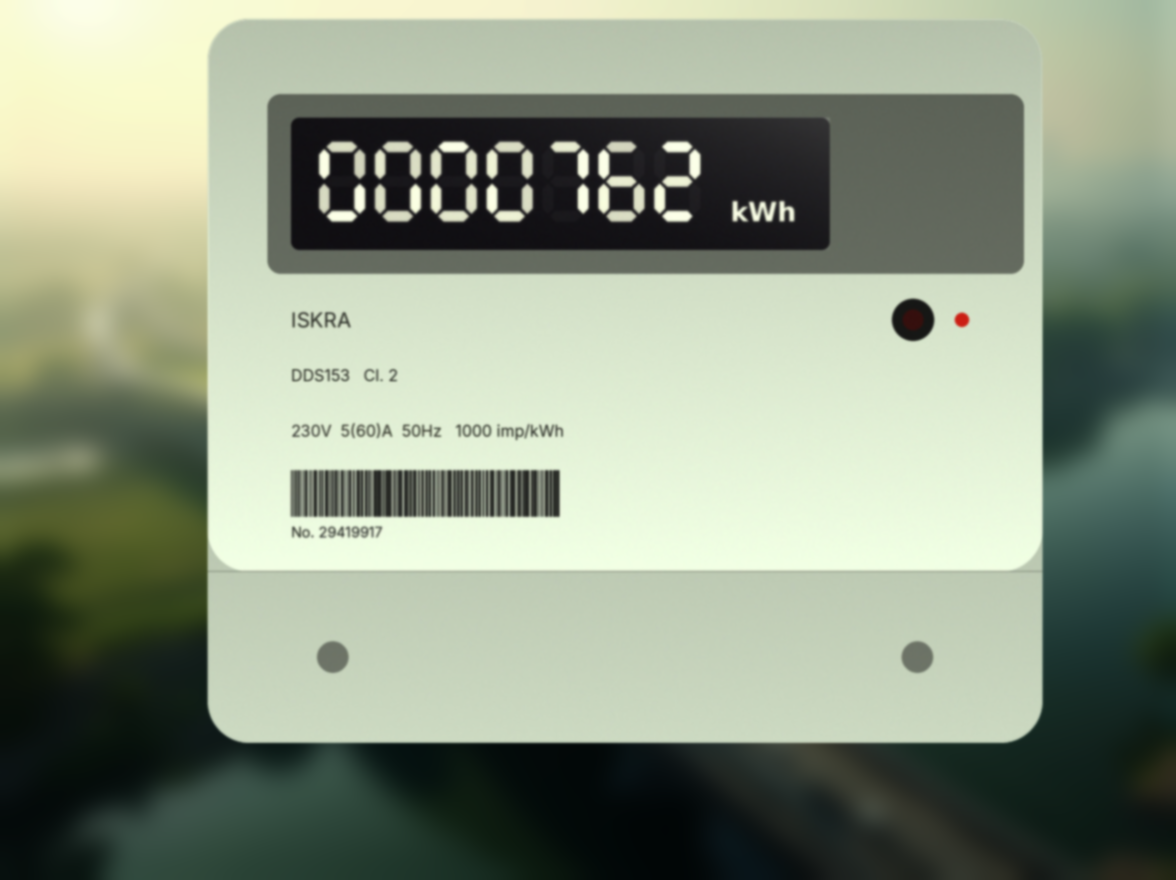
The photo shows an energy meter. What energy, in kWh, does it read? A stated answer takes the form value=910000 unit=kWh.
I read value=762 unit=kWh
